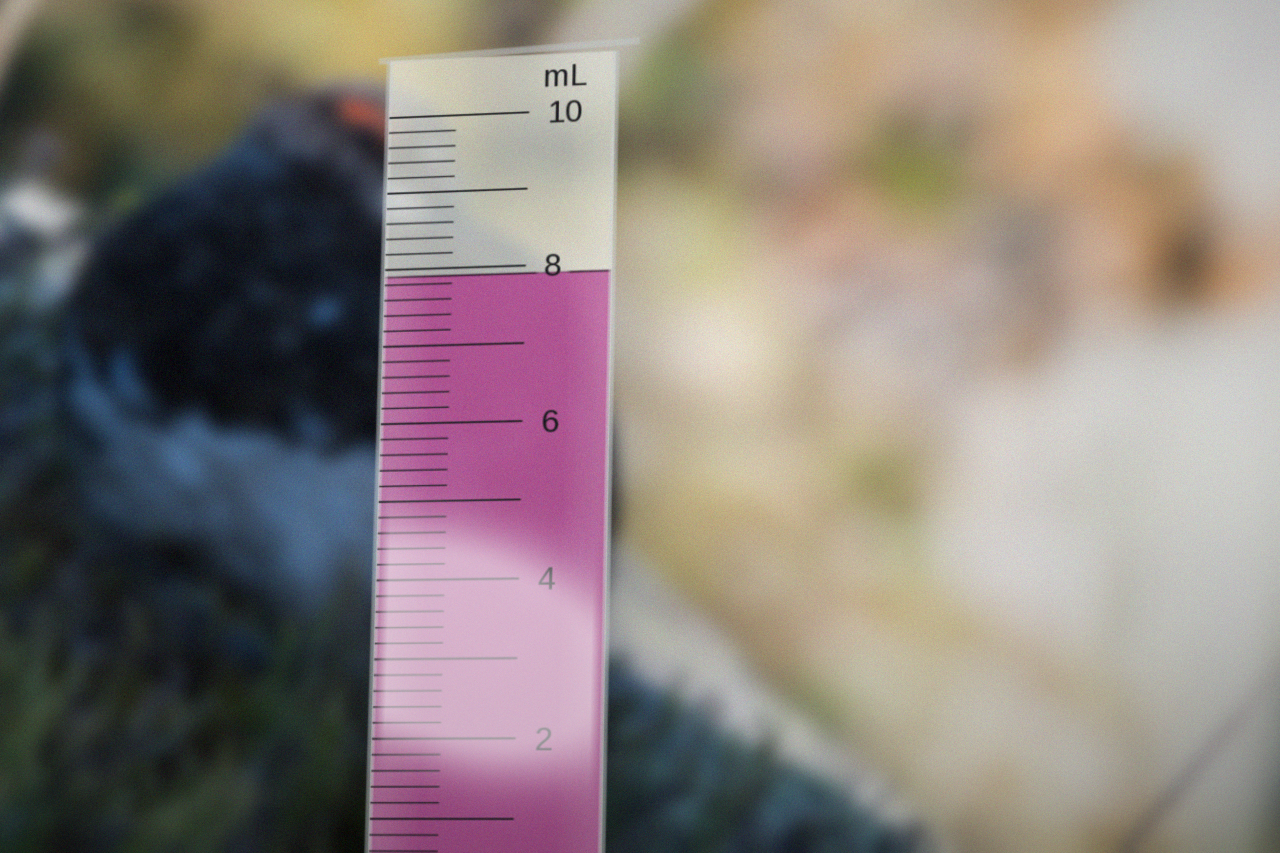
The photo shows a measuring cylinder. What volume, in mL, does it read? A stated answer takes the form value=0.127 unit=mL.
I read value=7.9 unit=mL
